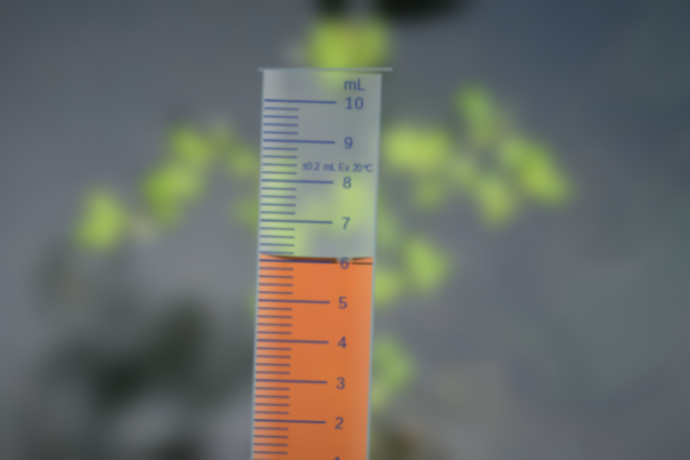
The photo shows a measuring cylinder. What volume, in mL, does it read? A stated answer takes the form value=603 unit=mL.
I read value=6 unit=mL
